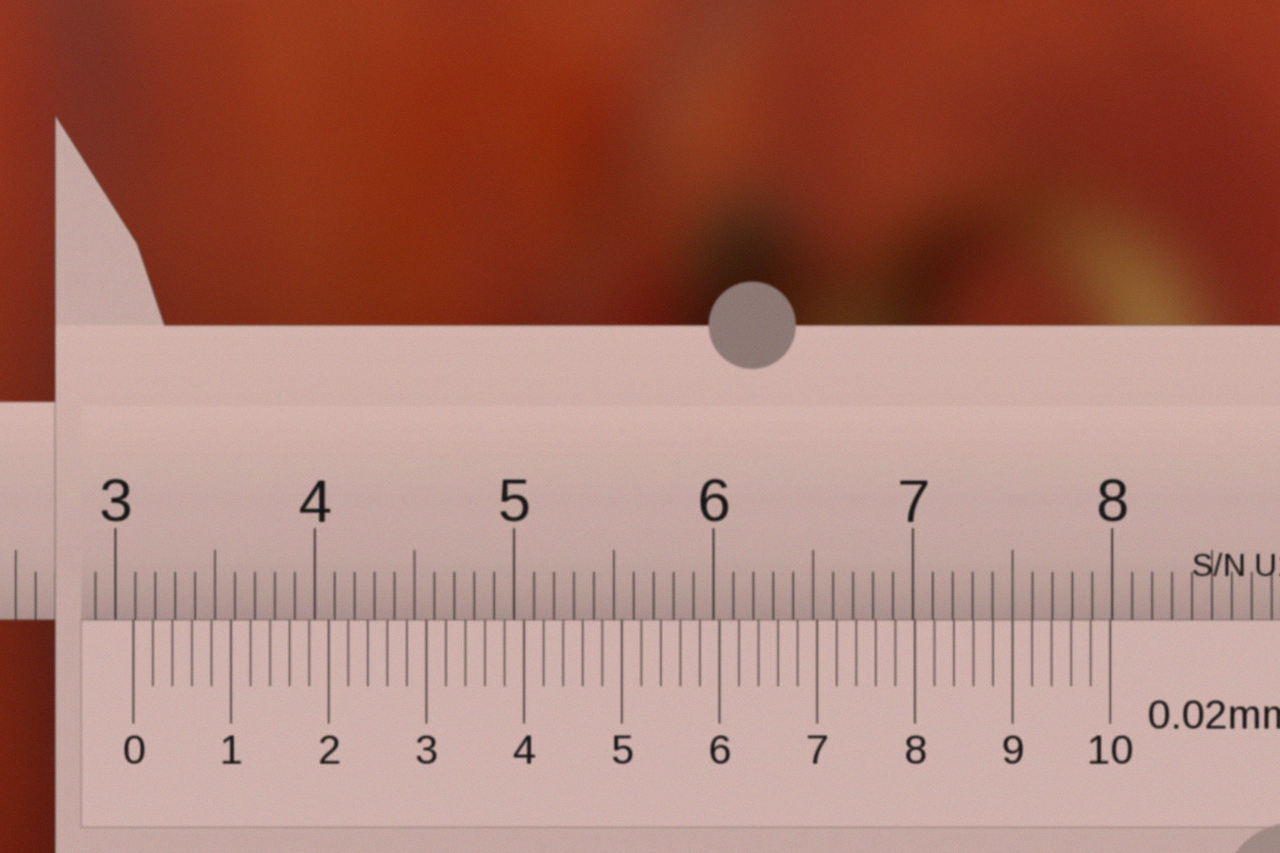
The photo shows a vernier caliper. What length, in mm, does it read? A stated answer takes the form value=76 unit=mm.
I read value=30.9 unit=mm
